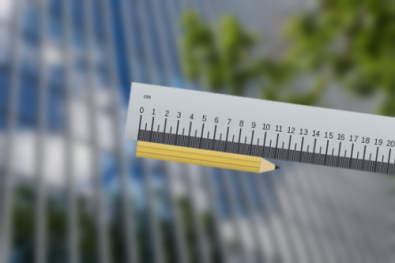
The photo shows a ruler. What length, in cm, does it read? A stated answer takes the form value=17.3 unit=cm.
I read value=11.5 unit=cm
